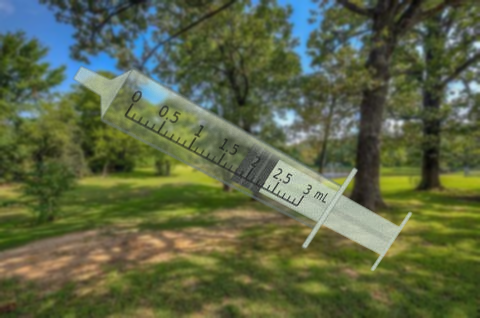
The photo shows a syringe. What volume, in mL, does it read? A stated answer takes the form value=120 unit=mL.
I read value=1.8 unit=mL
